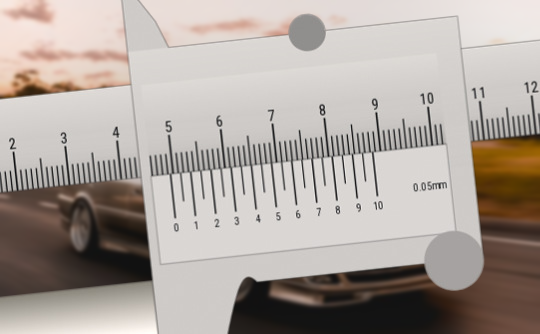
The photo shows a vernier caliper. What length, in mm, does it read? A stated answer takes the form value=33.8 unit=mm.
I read value=49.5 unit=mm
